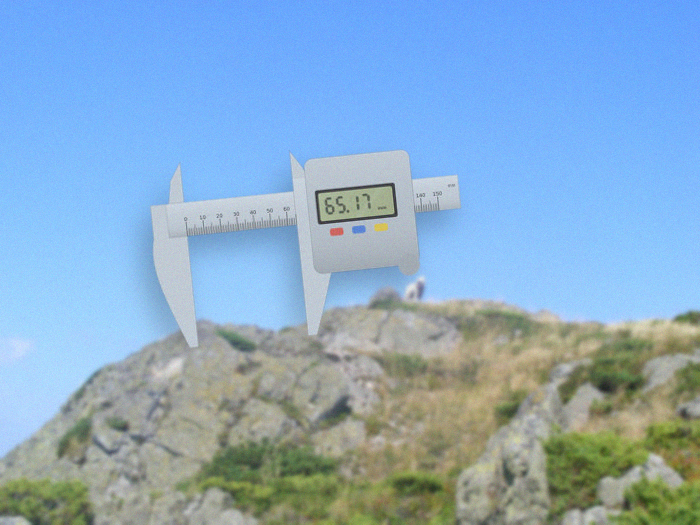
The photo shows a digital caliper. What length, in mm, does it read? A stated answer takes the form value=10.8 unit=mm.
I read value=65.17 unit=mm
